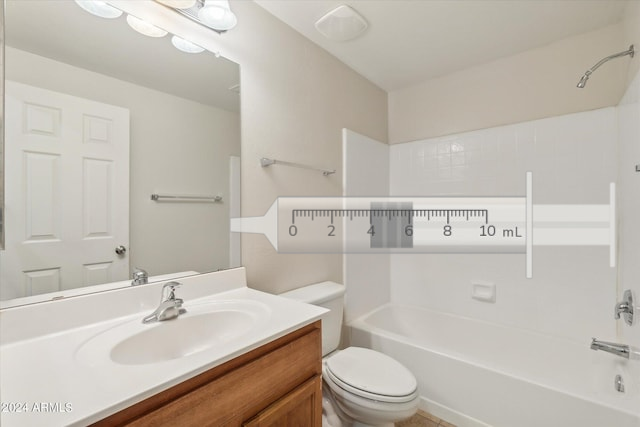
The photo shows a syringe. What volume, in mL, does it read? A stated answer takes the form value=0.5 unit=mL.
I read value=4 unit=mL
